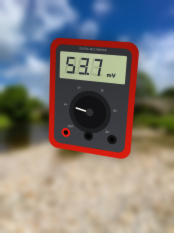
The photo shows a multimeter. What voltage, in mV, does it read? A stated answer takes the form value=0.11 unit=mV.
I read value=53.7 unit=mV
